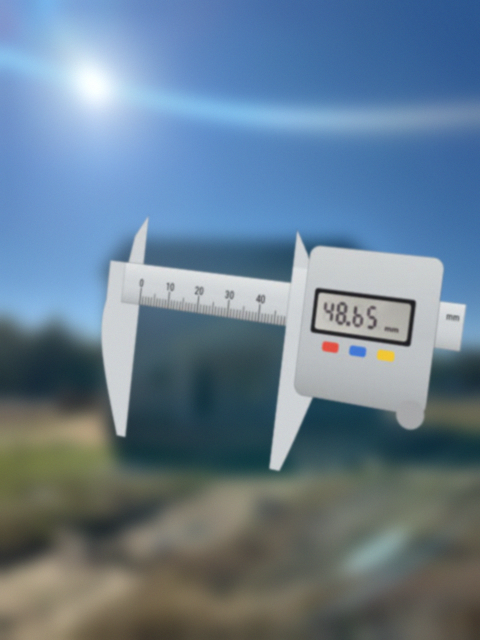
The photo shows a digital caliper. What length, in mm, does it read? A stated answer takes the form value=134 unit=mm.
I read value=48.65 unit=mm
